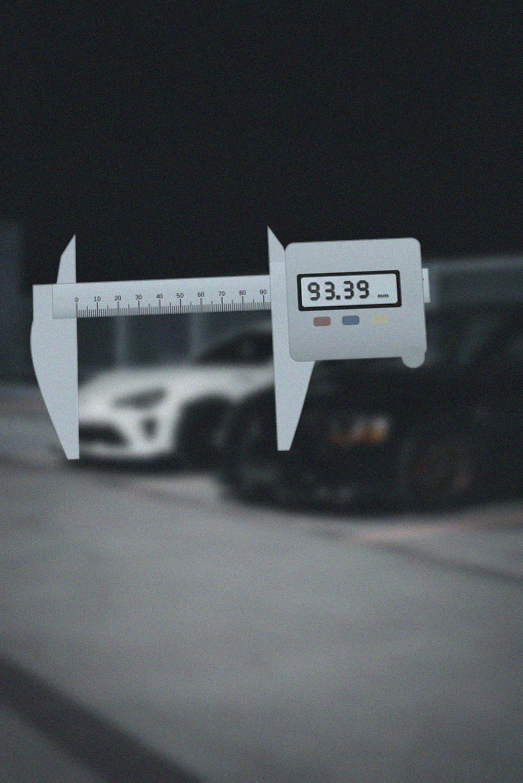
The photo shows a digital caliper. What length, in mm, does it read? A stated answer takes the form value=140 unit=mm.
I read value=93.39 unit=mm
